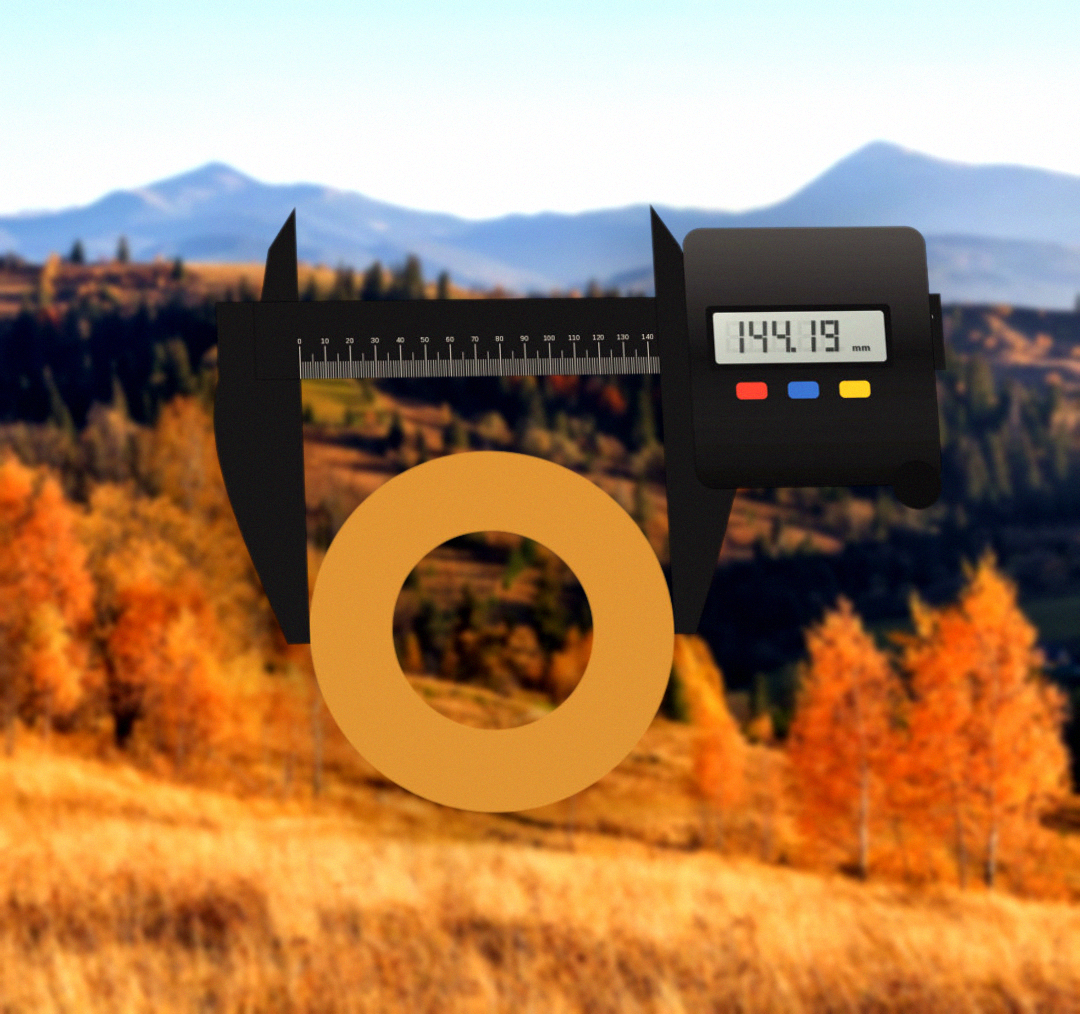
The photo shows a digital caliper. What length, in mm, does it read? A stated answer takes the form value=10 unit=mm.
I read value=144.19 unit=mm
